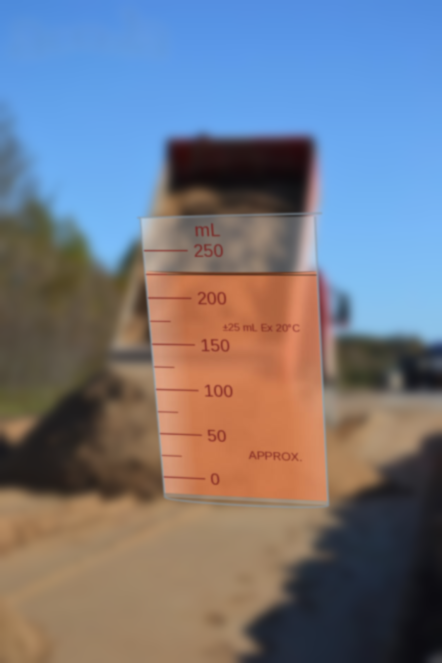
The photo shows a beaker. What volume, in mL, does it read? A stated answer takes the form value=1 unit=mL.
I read value=225 unit=mL
